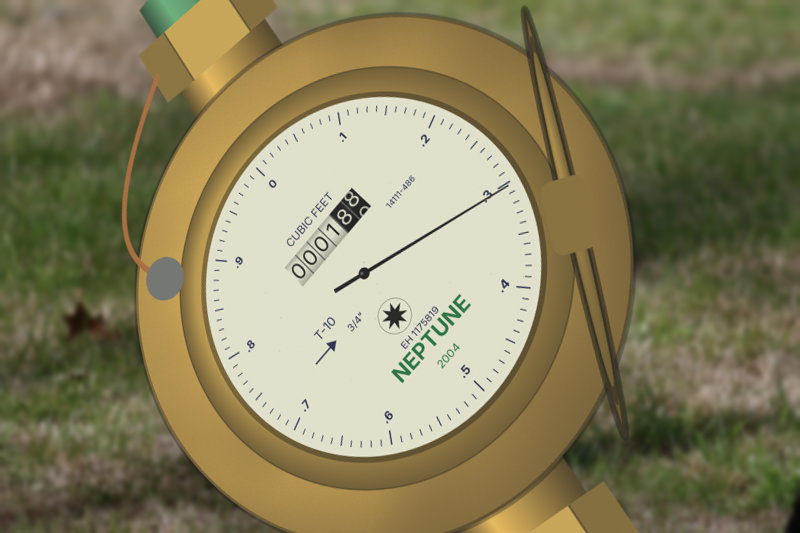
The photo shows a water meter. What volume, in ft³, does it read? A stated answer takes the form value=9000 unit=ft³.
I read value=188.30 unit=ft³
